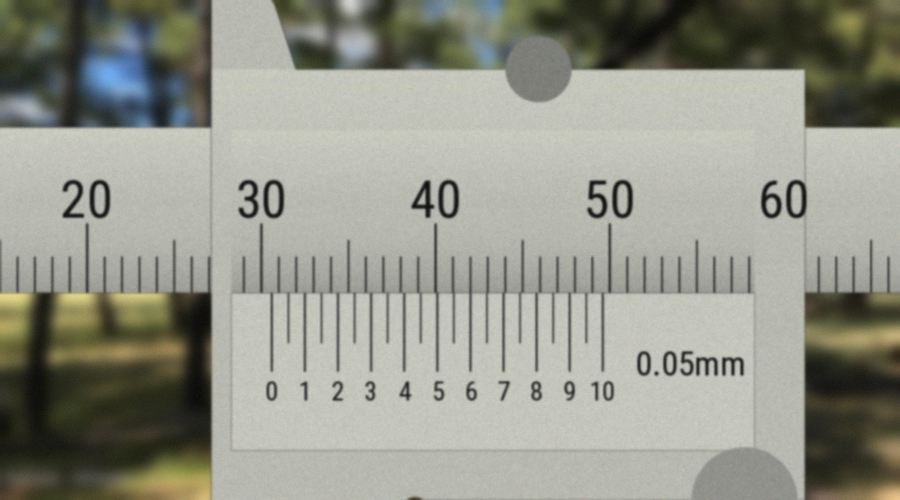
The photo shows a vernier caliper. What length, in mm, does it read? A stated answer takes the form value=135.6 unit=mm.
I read value=30.6 unit=mm
